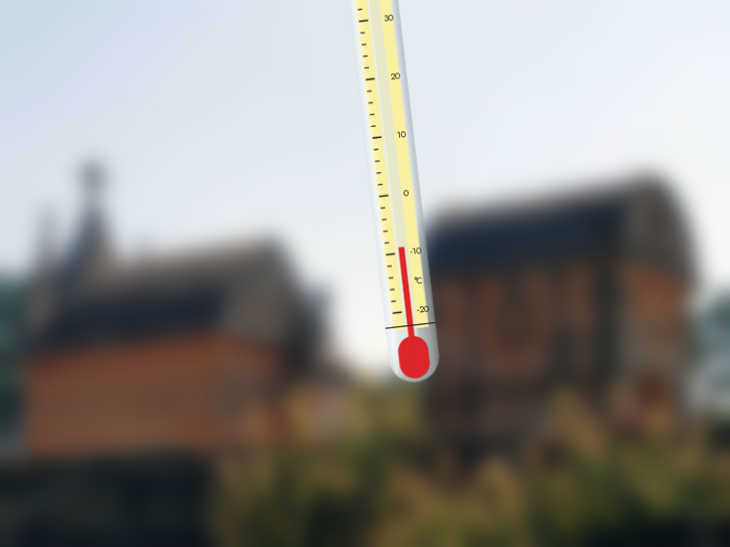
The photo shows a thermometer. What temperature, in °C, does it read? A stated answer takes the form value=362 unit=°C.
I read value=-9 unit=°C
